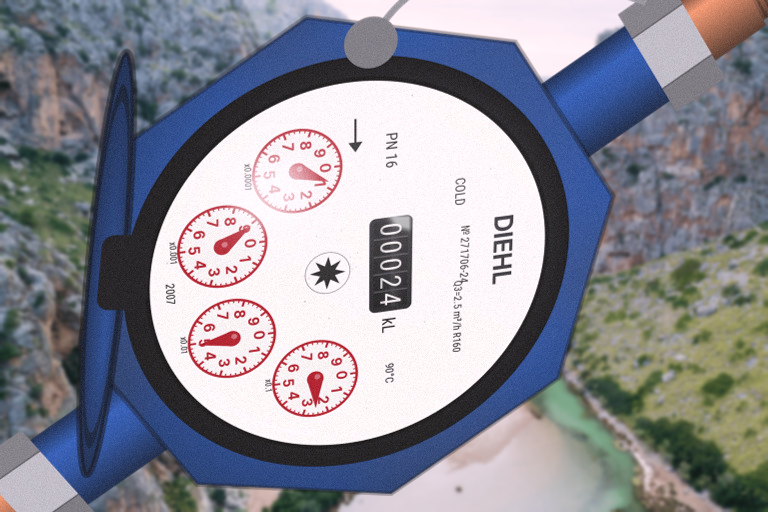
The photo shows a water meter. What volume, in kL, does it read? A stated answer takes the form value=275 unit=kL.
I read value=24.2490 unit=kL
